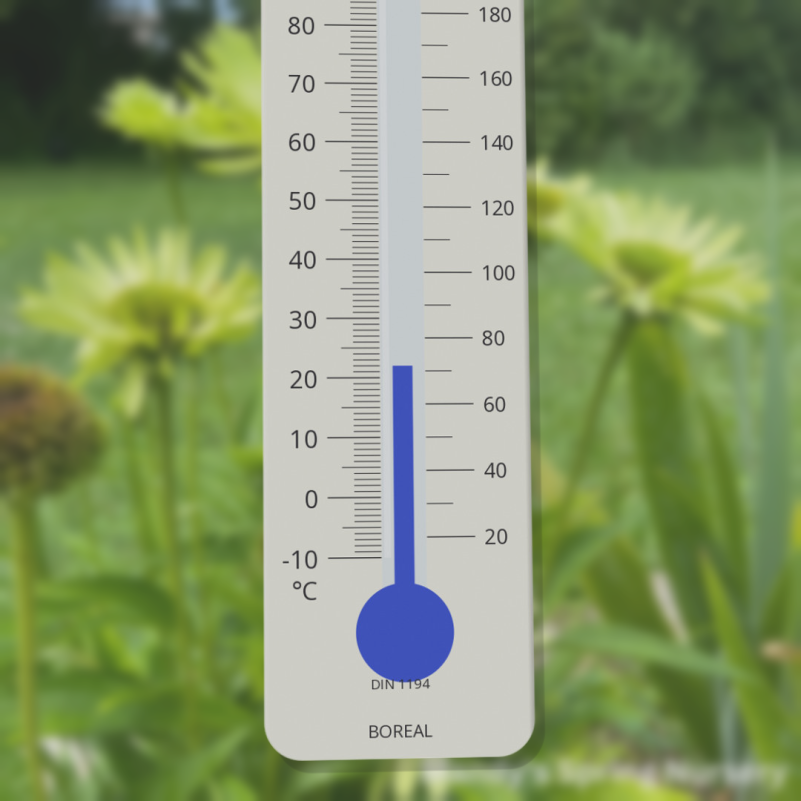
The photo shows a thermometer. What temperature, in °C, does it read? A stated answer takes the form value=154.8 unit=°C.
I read value=22 unit=°C
